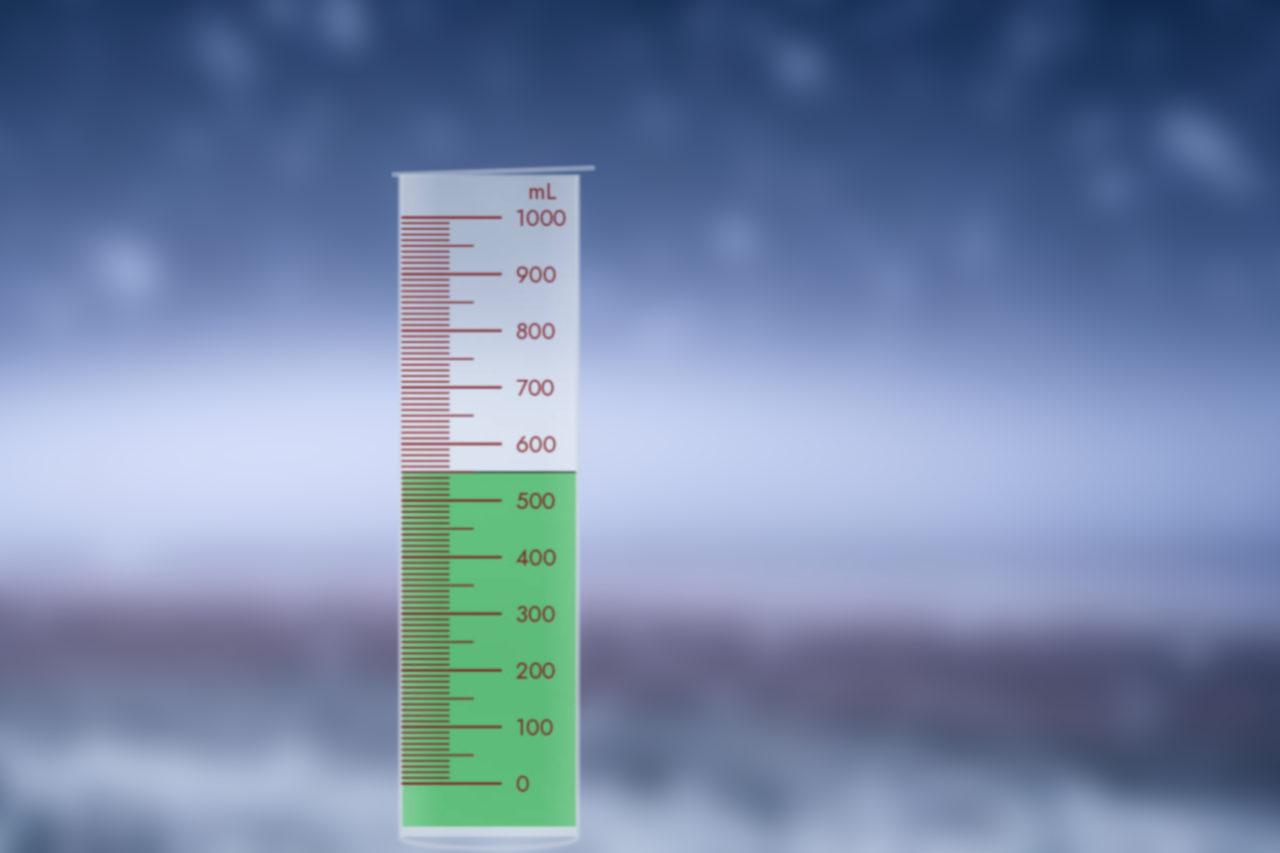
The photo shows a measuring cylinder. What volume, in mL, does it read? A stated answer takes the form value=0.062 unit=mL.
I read value=550 unit=mL
